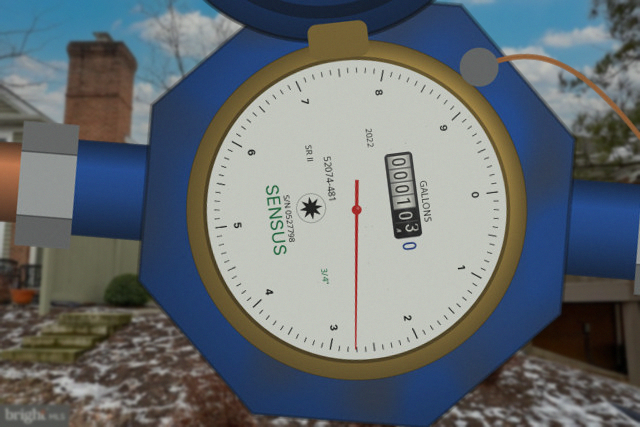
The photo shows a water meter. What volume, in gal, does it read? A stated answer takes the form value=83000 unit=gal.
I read value=1032.7 unit=gal
